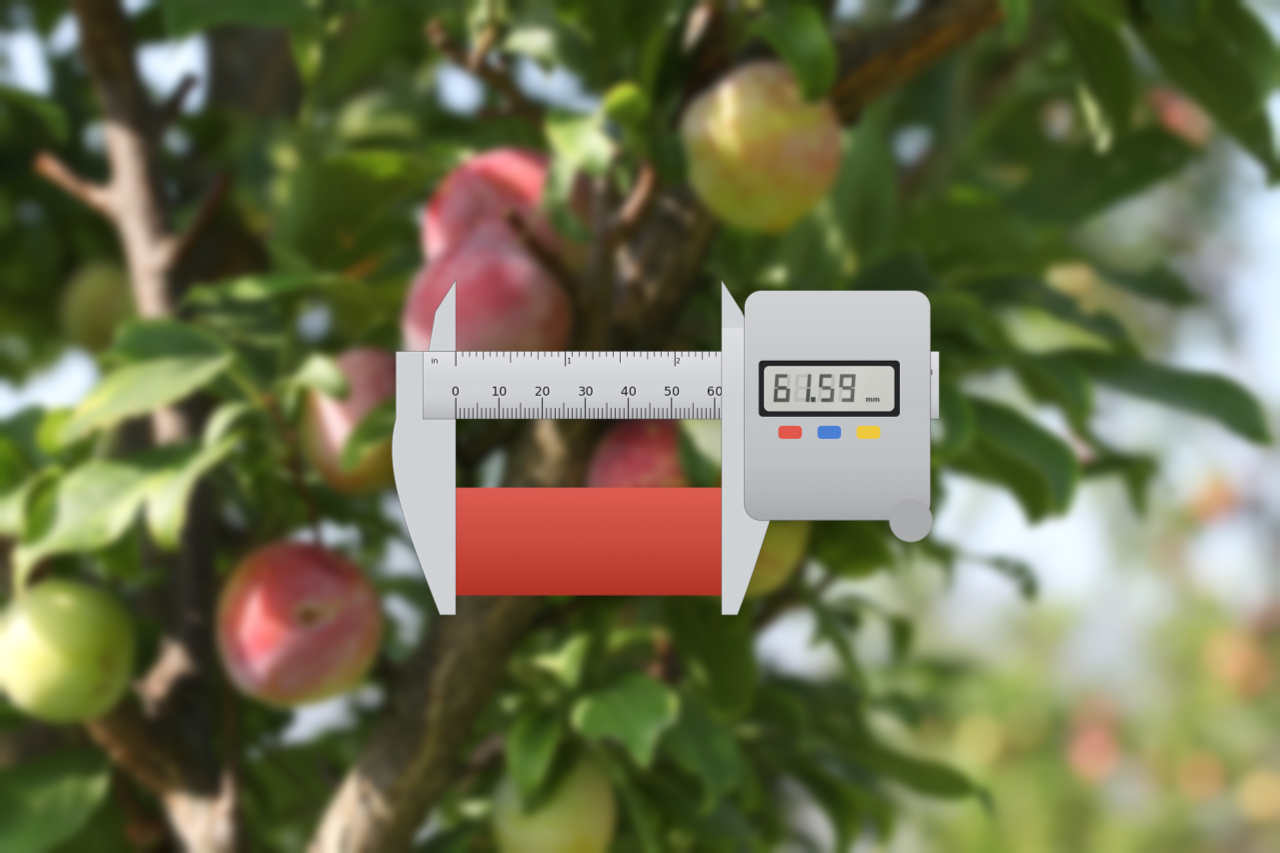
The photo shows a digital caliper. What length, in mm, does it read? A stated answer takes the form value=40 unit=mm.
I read value=61.59 unit=mm
